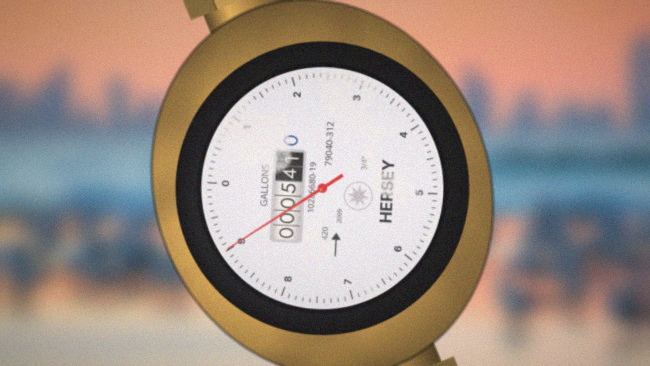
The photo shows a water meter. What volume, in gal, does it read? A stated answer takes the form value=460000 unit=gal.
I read value=5409.0 unit=gal
